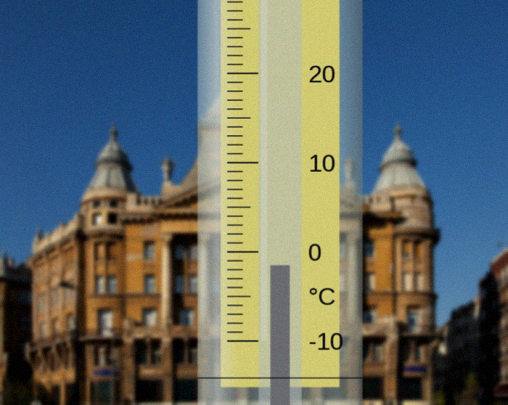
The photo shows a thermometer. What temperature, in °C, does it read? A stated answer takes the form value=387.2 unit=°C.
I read value=-1.5 unit=°C
